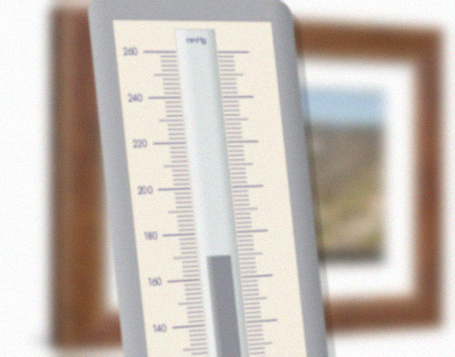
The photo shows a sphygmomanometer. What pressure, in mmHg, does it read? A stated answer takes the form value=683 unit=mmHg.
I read value=170 unit=mmHg
